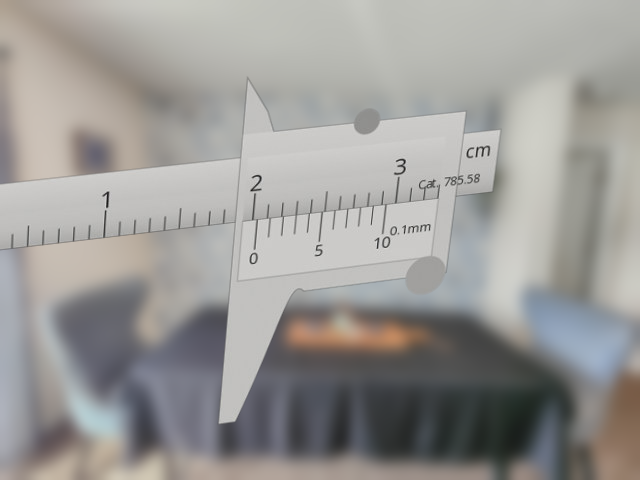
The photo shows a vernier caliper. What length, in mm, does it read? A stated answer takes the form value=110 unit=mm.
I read value=20.3 unit=mm
